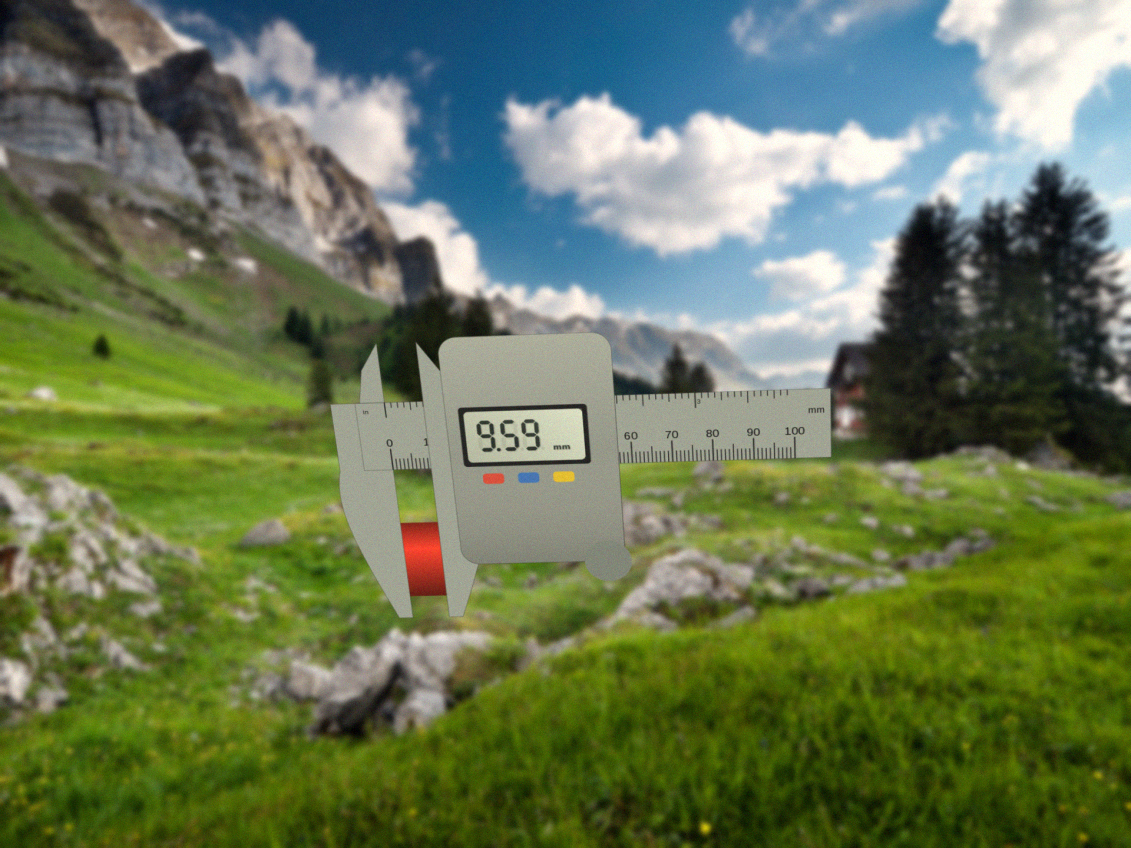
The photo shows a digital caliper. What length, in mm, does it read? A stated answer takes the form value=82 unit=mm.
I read value=9.59 unit=mm
